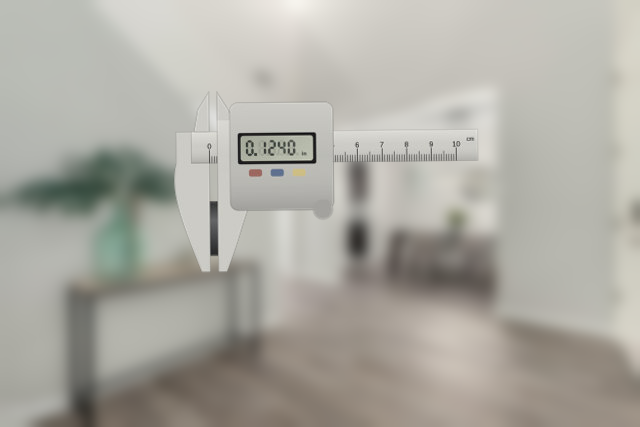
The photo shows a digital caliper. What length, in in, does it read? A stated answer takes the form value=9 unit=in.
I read value=0.1240 unit=in
